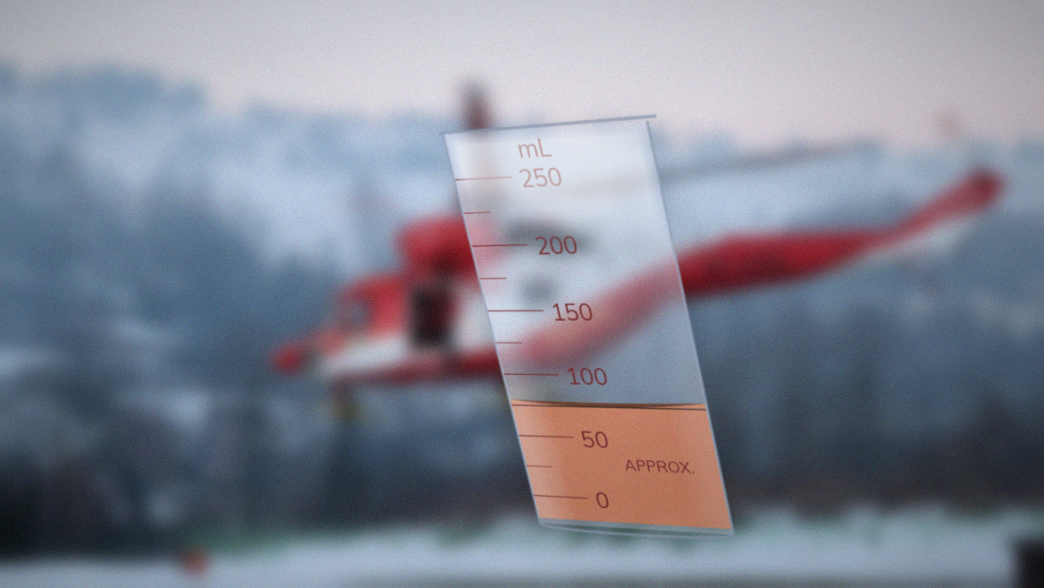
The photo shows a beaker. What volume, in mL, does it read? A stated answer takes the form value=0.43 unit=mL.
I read value=75 unit=mL
